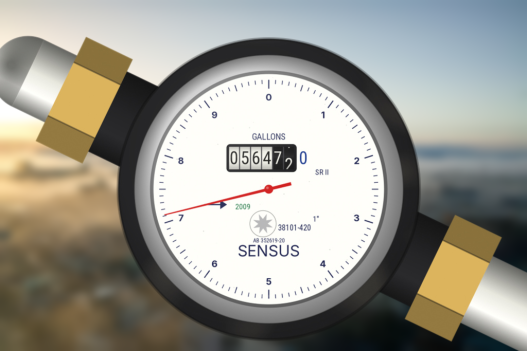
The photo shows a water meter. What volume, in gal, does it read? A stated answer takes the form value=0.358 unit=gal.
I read value=564717.1 unit=gal
